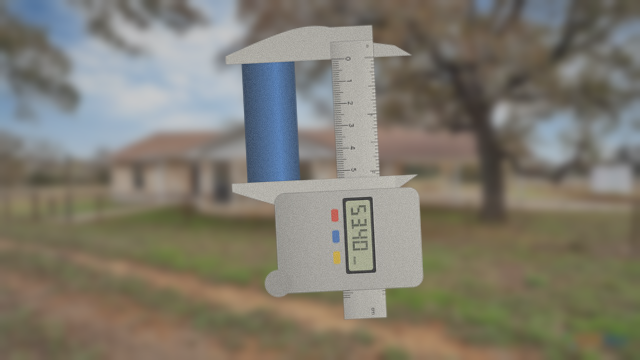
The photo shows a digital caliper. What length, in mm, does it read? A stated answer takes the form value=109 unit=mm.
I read value=53.40 unit=mm
